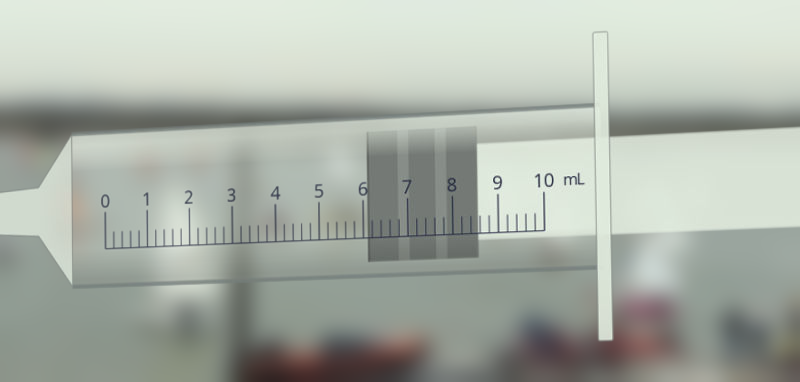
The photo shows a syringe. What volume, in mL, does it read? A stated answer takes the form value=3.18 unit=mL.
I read value=6.1 unit=mL
